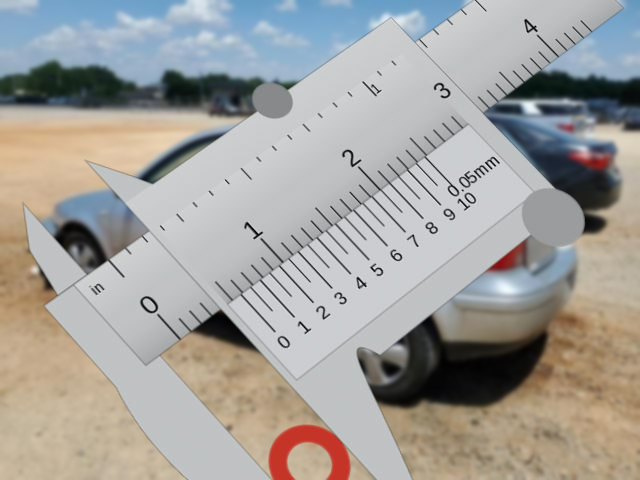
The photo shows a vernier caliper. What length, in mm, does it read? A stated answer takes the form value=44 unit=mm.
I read value=5.8 unit=mm
